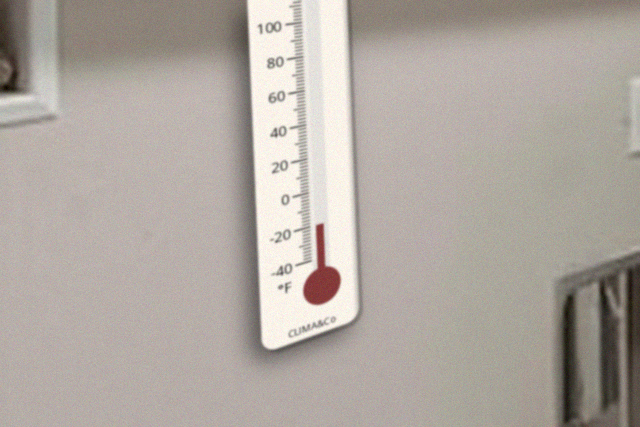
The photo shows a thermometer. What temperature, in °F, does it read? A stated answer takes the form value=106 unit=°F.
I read value=-20 unit=°F
